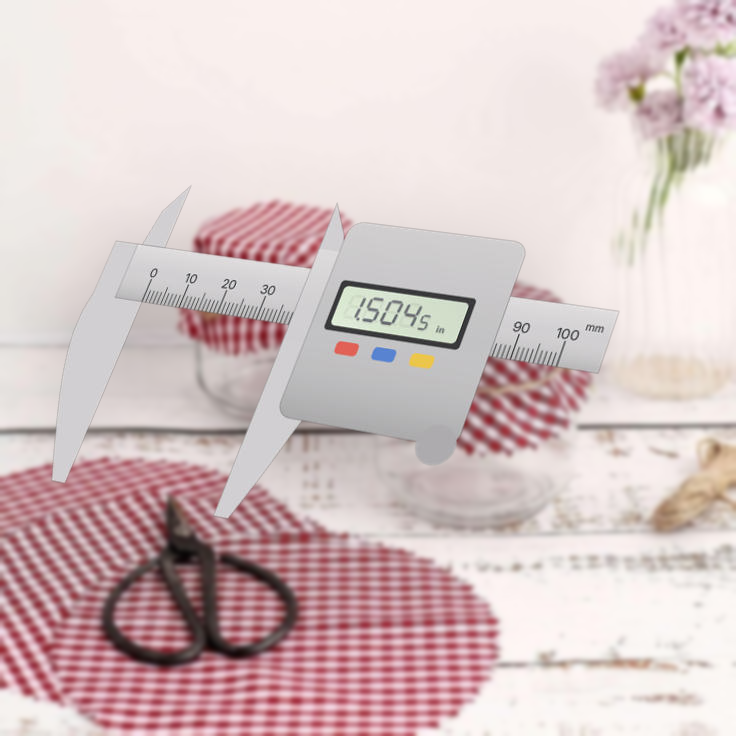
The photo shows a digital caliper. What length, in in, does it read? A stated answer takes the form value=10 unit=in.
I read value=1.5045 unit=in
